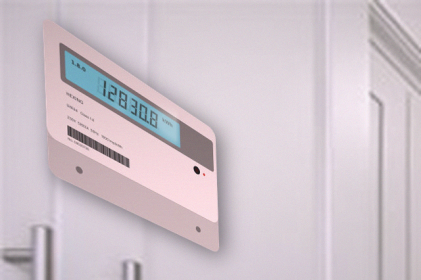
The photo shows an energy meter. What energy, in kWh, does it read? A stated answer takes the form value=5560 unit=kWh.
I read value=12830.8 unit=kWh
